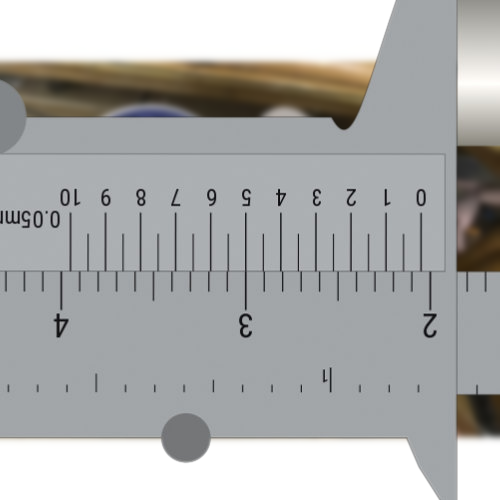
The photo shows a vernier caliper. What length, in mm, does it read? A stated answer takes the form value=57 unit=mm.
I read value=20.5 unit=mm
